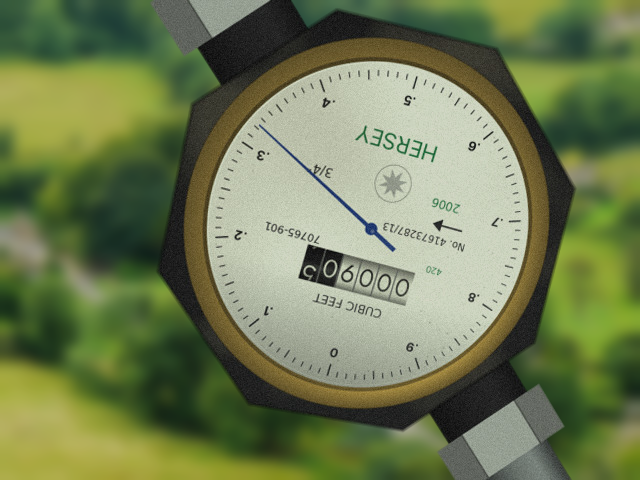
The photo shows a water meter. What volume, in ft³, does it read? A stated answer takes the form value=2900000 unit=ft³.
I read value=905.32 unit=ft³
